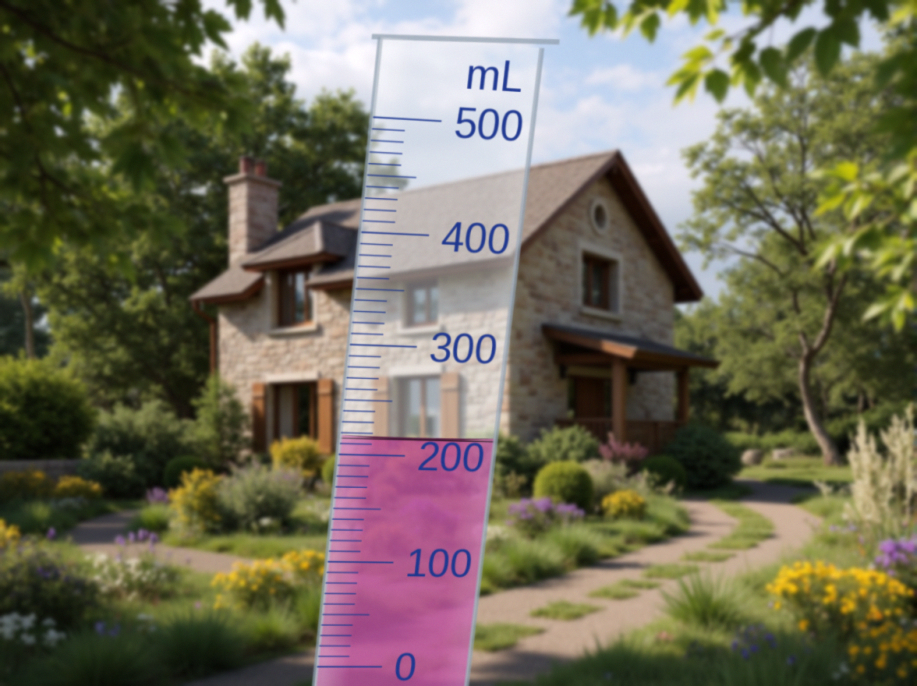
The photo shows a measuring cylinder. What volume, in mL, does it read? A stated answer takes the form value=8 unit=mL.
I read value=215 unit=mL
